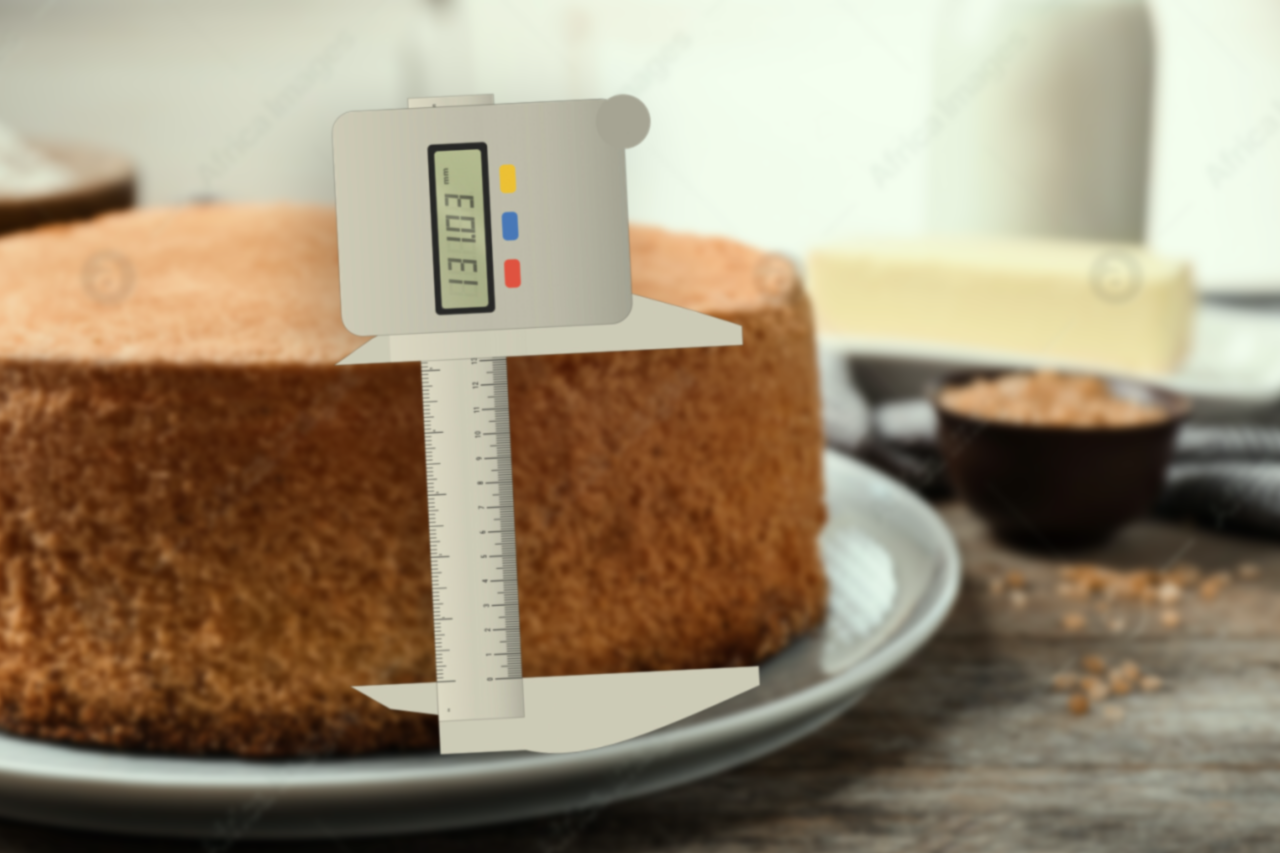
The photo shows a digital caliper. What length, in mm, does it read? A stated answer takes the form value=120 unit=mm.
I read value=131.03 unit=mm
